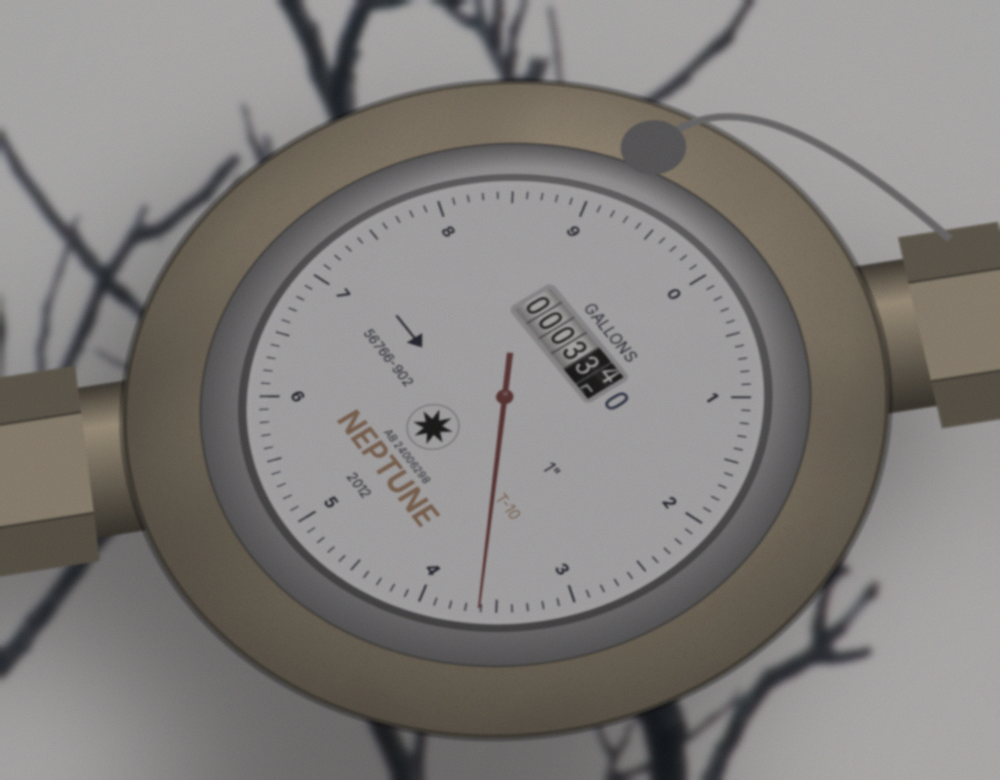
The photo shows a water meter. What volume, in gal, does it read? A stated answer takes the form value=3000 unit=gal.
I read value=3343.6 unit=gal
